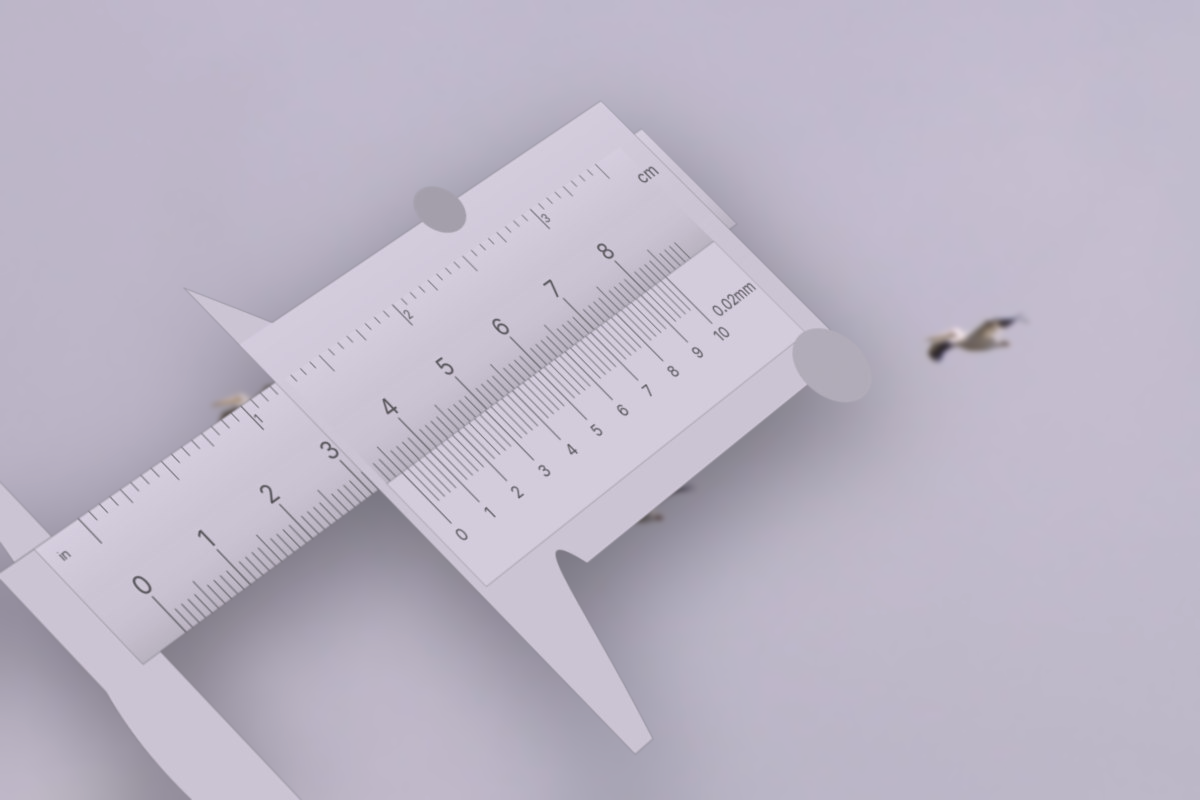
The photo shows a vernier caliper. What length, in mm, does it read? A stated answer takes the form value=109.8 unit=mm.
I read value=35.0 unit=mm
